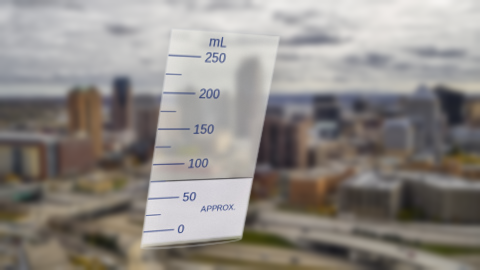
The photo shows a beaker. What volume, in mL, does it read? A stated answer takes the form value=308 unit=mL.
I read value=75 unit=mL
